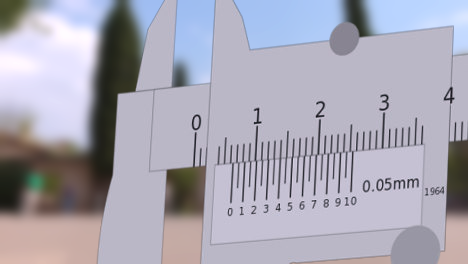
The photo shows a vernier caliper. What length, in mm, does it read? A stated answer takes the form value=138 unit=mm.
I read value=6.4 unit=mm
